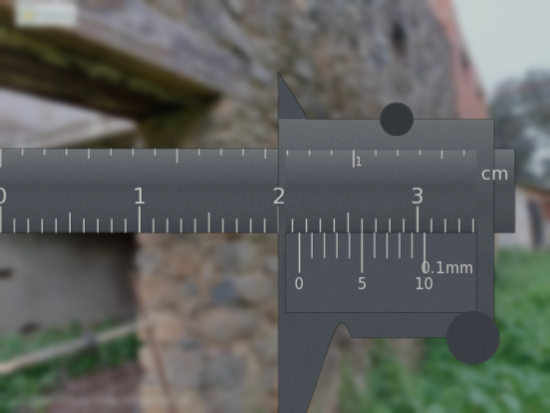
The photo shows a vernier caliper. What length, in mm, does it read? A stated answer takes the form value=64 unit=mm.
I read value=21.5 unit=mm
